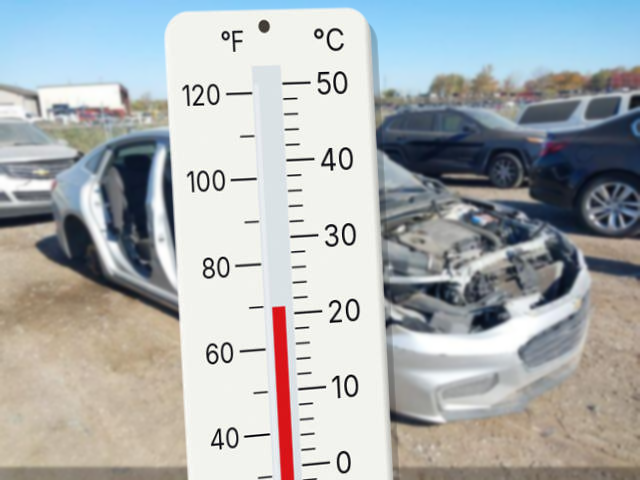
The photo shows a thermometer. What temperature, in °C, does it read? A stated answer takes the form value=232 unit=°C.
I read value=21 unit=°C
